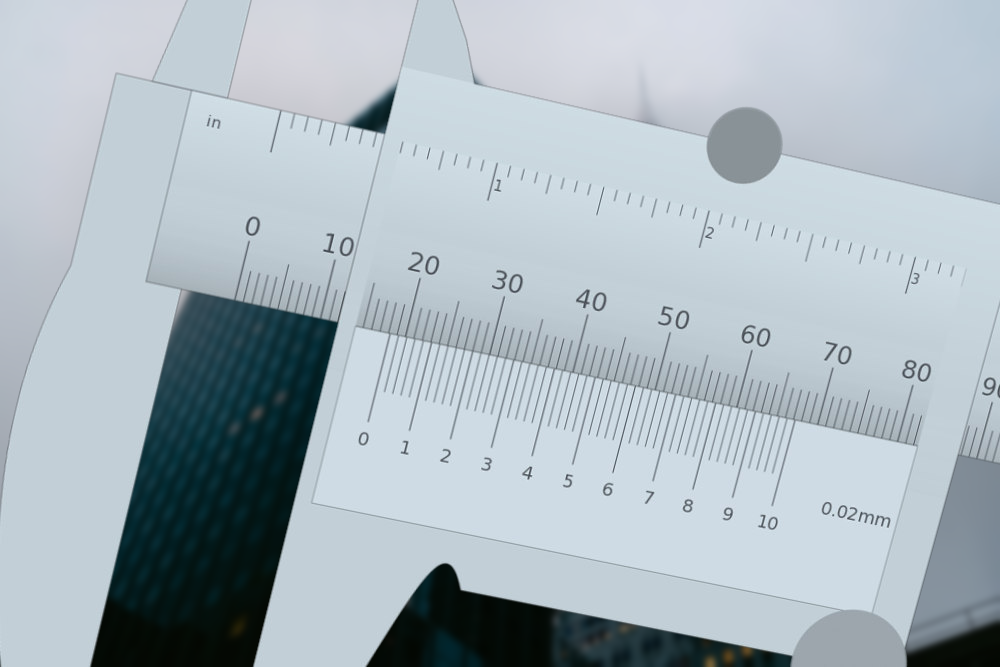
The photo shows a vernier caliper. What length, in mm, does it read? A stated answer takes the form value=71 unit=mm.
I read value=18.2 unit=mm
